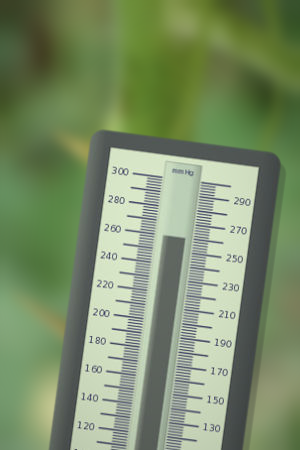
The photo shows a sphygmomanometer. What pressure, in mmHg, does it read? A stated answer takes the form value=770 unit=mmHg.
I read value=260 unit=mmHg
